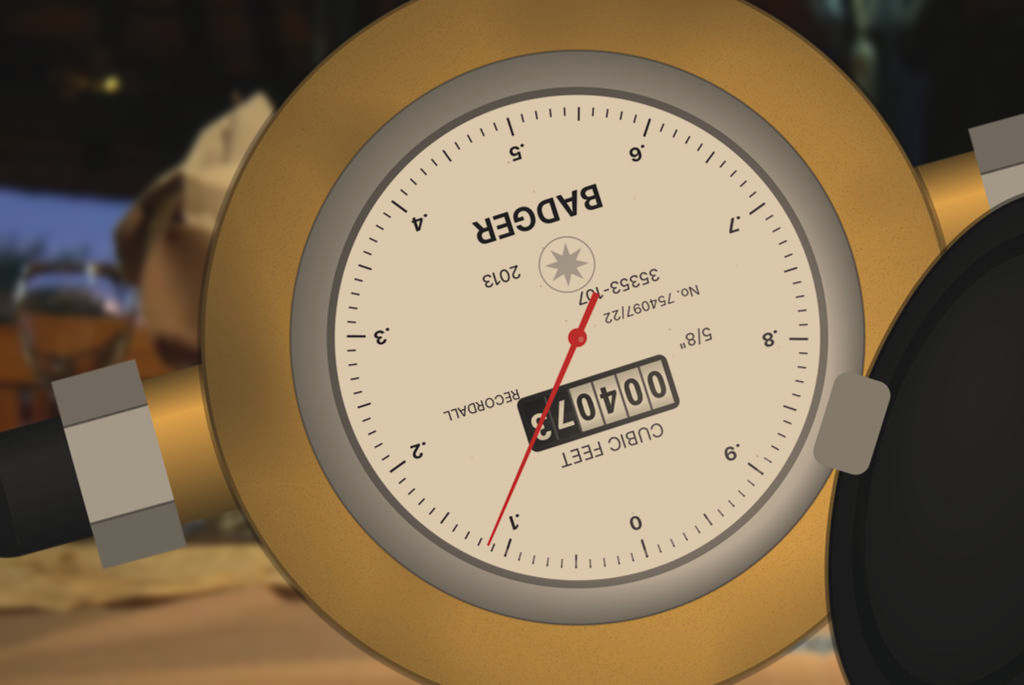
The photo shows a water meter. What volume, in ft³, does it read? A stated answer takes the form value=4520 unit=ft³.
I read value=4073.11 unit=ft³
